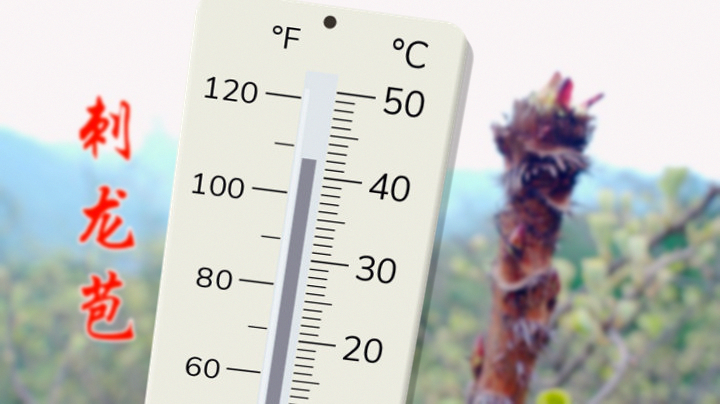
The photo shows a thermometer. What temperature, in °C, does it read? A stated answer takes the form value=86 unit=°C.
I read value=42 unit=°C
